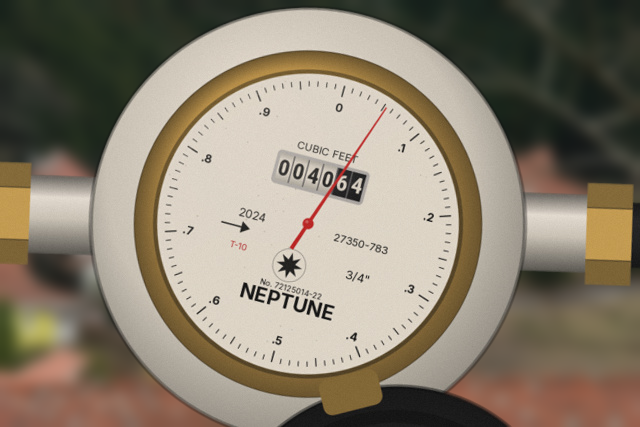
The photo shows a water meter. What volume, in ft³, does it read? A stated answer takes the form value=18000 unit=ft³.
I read value=4064.05 unit=ft³
